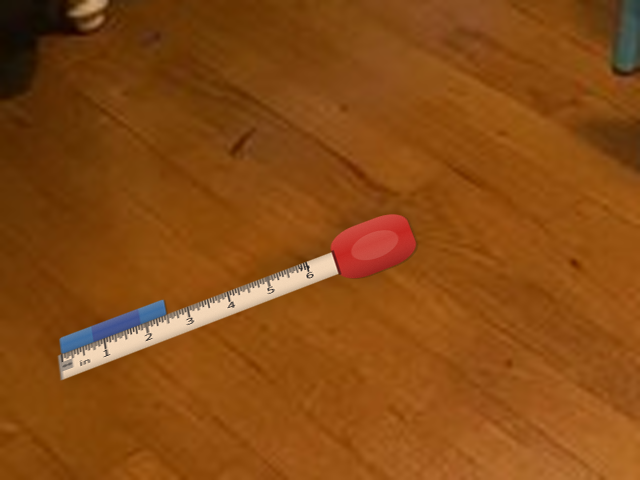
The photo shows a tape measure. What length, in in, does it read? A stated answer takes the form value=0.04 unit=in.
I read value=2.5 unit=in
